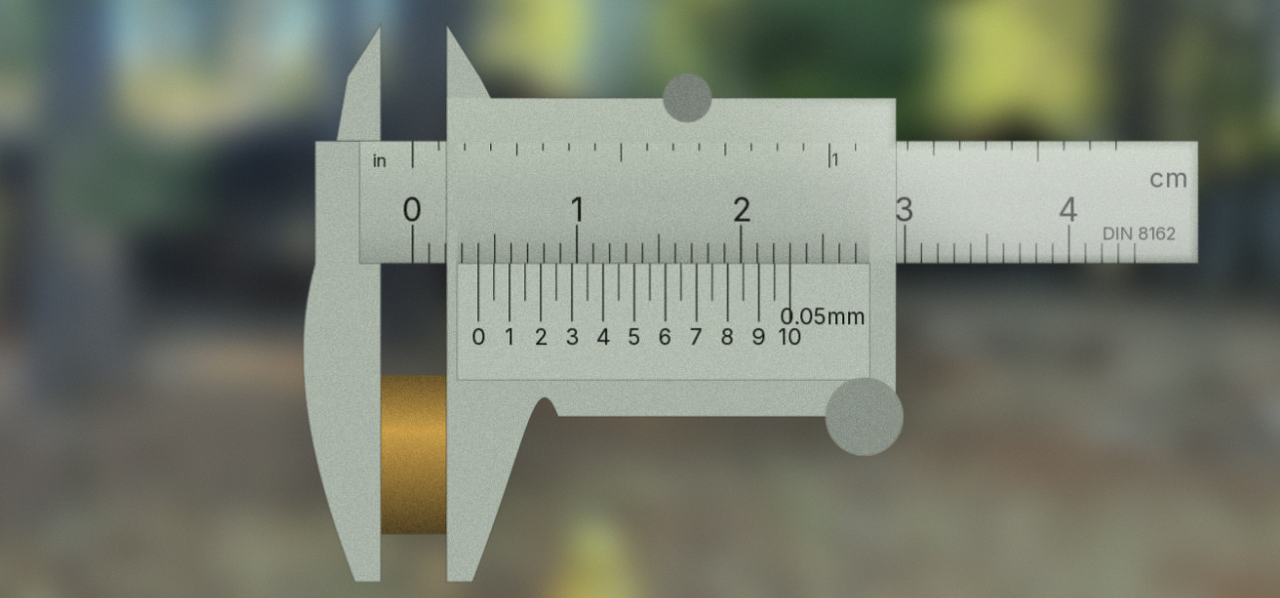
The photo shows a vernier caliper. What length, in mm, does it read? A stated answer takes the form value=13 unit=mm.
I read value=4.0 unit=mm
